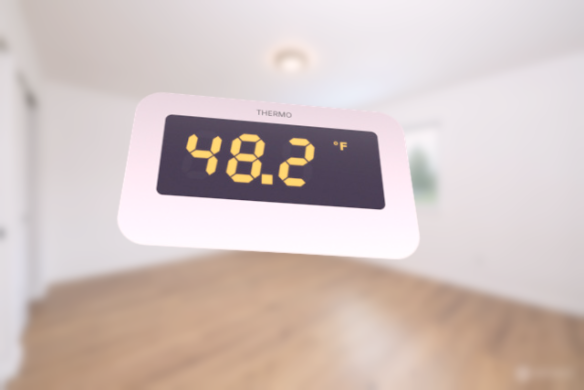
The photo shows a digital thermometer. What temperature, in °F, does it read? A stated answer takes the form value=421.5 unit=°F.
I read value=48.2 unit=°F
